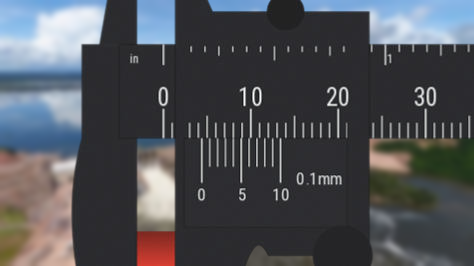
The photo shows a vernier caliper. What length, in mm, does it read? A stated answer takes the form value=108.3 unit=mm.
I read value=4.4 unit=mm
